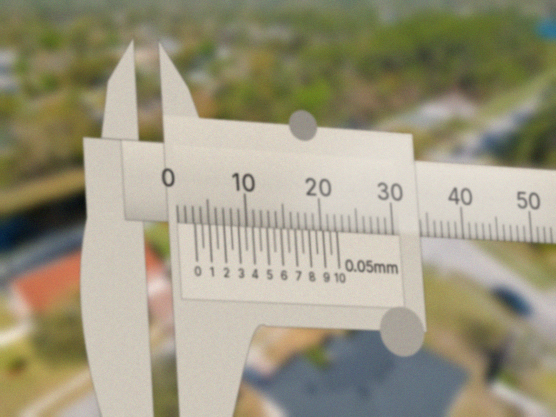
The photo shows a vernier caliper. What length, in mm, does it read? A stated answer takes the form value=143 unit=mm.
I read value=3.2 unit=mm
